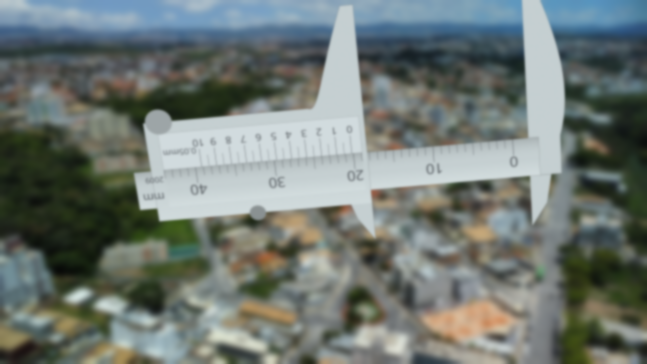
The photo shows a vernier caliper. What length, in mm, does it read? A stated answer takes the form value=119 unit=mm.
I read value=20.2 unit=mm
